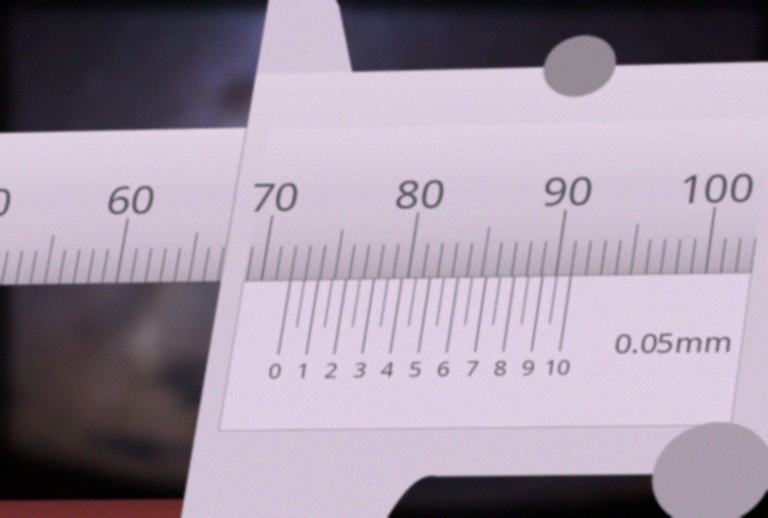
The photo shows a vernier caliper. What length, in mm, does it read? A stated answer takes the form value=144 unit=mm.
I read value=72.0 unit=mm
